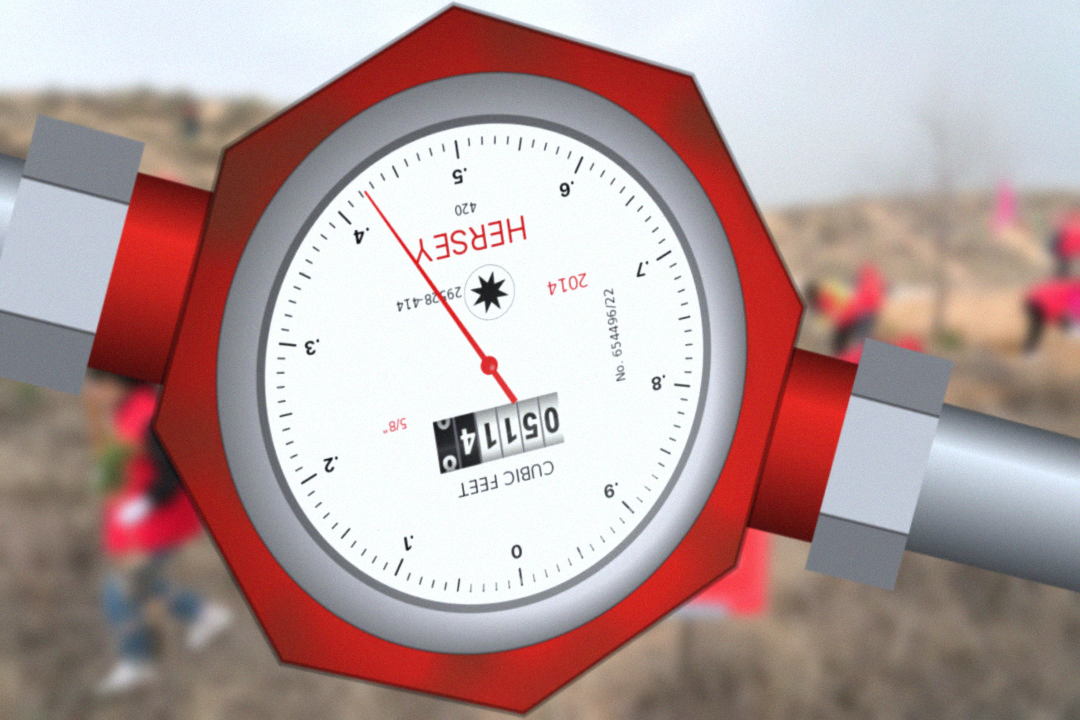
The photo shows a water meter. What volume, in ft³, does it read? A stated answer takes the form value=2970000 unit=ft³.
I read value=51148.42 unit=ft³
